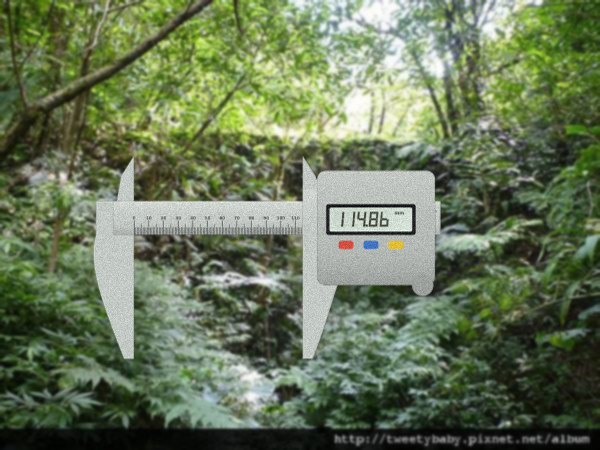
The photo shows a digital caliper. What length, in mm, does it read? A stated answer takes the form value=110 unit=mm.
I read value=114.86 unit=mm
